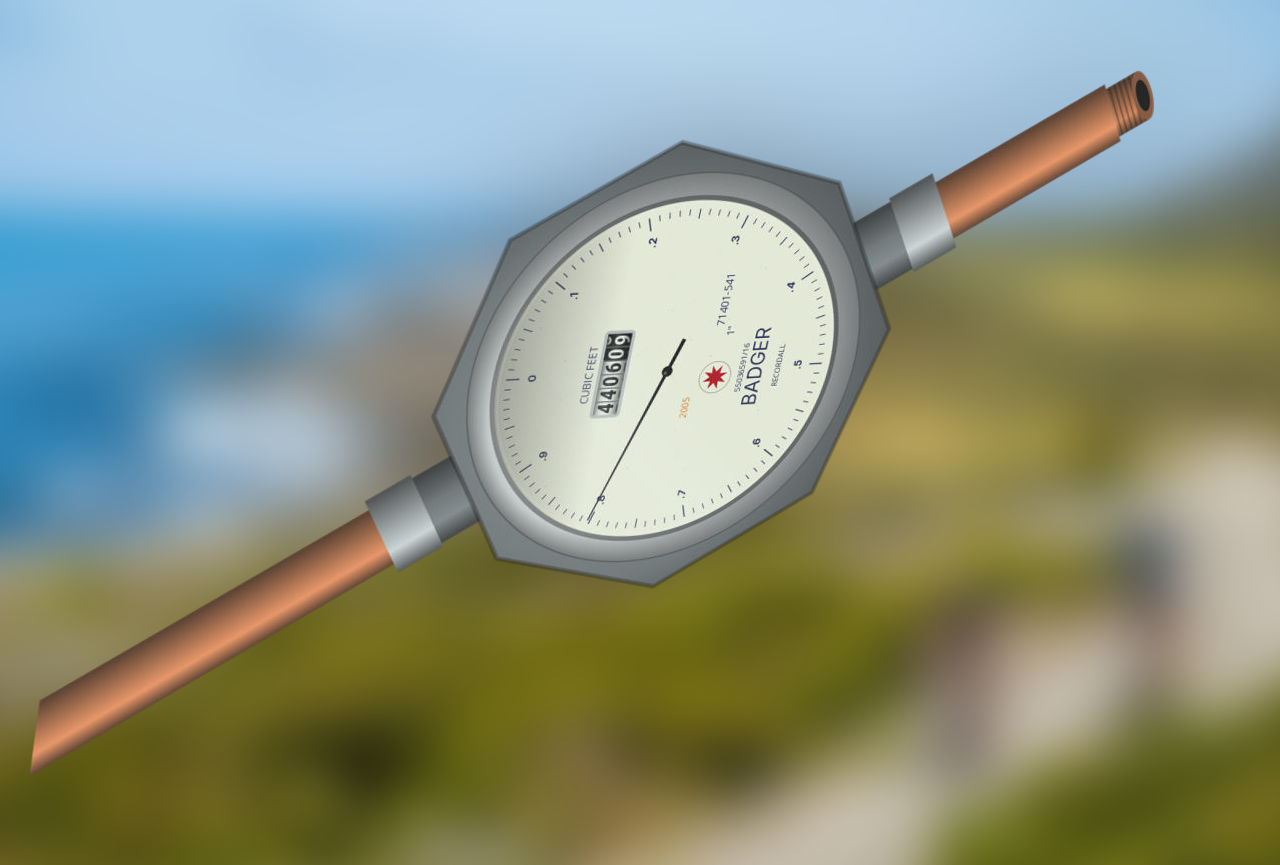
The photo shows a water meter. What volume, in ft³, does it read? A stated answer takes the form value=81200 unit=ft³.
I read value=440608.80 unit=ft³
